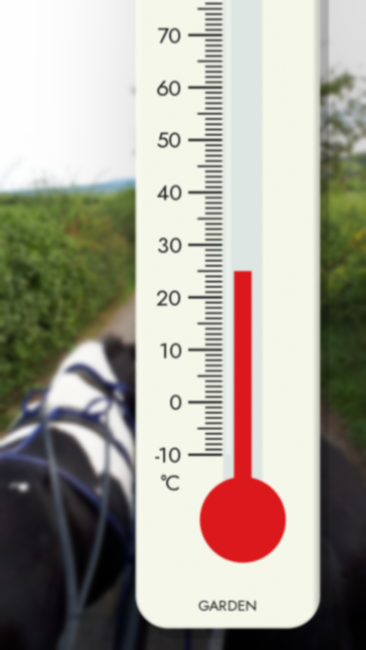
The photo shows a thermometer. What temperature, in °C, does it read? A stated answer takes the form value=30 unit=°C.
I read value=25 unit=°C
